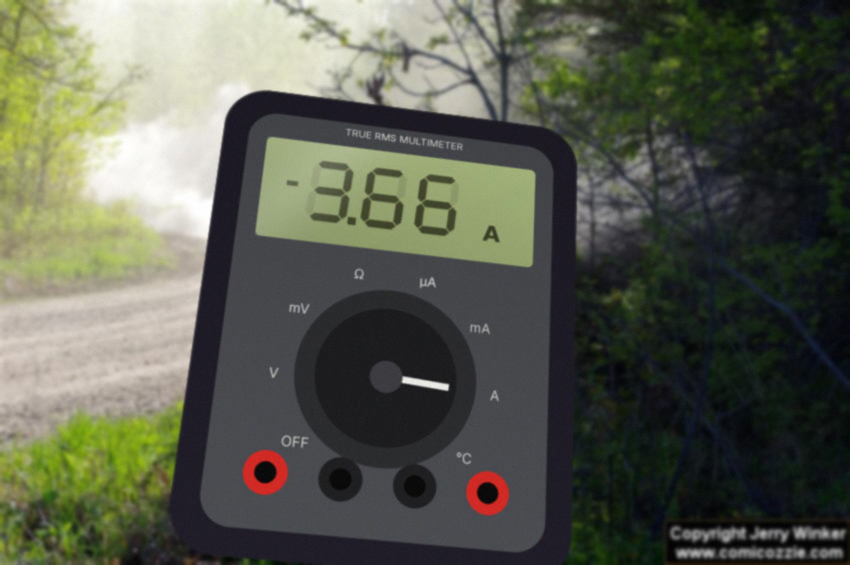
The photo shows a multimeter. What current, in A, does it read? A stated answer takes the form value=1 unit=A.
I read value=-3.66 unit=A
